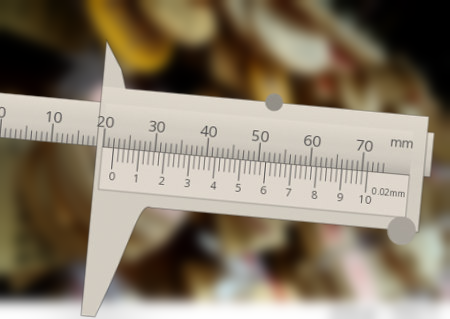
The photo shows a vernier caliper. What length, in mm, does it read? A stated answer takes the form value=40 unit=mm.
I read value=22.0 unit=mm
